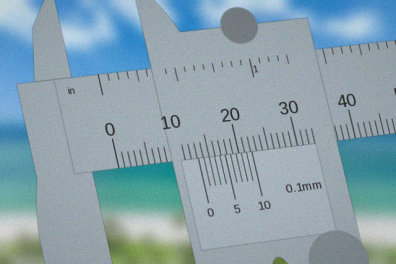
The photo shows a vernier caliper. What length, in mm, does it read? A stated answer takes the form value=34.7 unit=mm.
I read value=13.2 unit=mm
